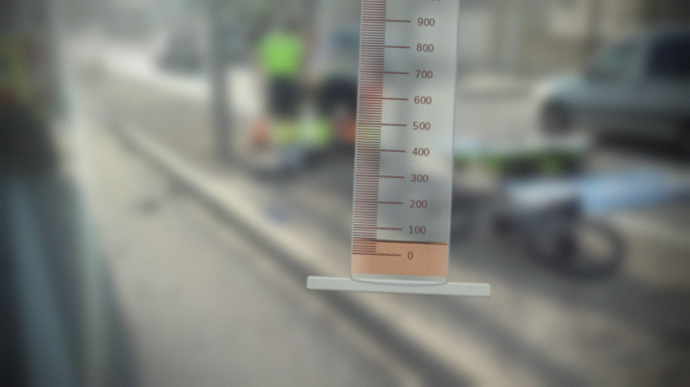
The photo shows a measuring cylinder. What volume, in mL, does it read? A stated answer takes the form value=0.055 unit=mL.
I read value=50 unit=mL
